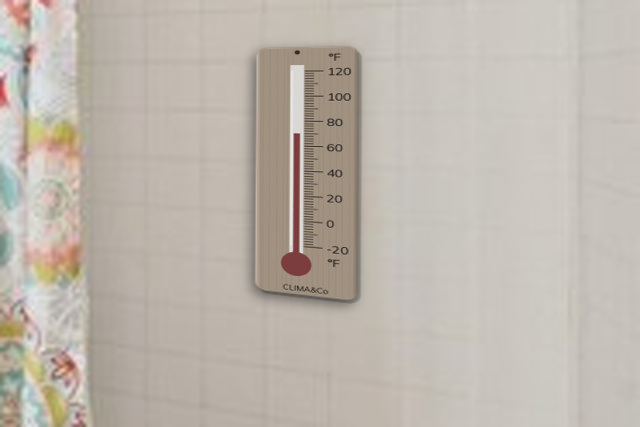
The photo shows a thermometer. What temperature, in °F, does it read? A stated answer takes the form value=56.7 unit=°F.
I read value=70 unit=°F
